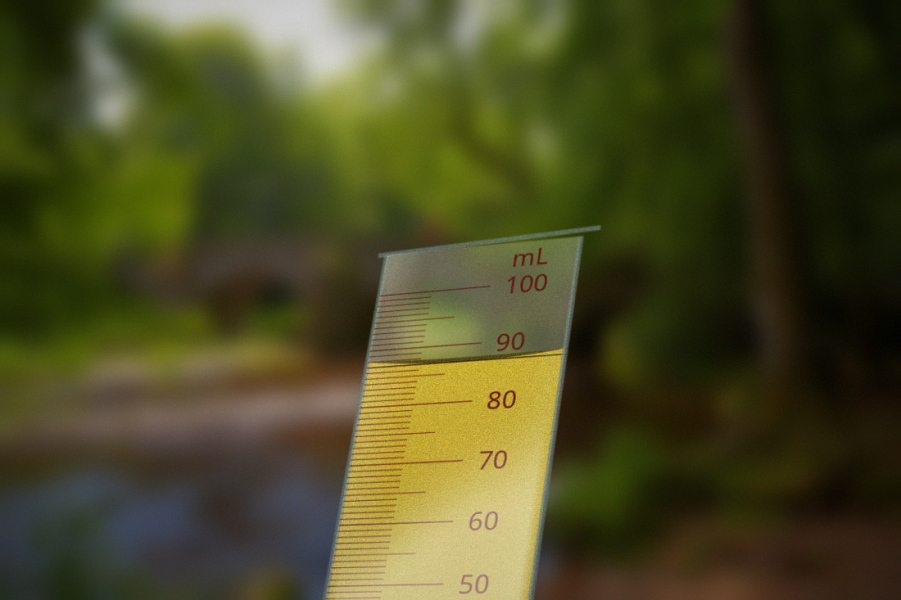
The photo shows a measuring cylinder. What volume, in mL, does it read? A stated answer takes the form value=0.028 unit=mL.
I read value=87 unit=mL
